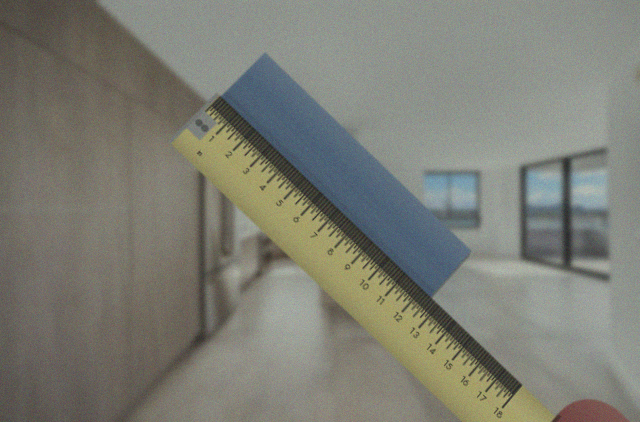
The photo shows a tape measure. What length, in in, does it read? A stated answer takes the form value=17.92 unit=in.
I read value=12.5 unit=in
